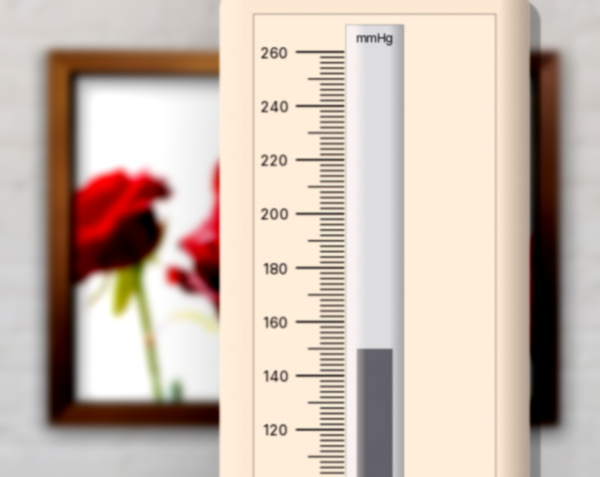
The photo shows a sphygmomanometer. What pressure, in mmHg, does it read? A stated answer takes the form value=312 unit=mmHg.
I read value=150 unit=mmHg
